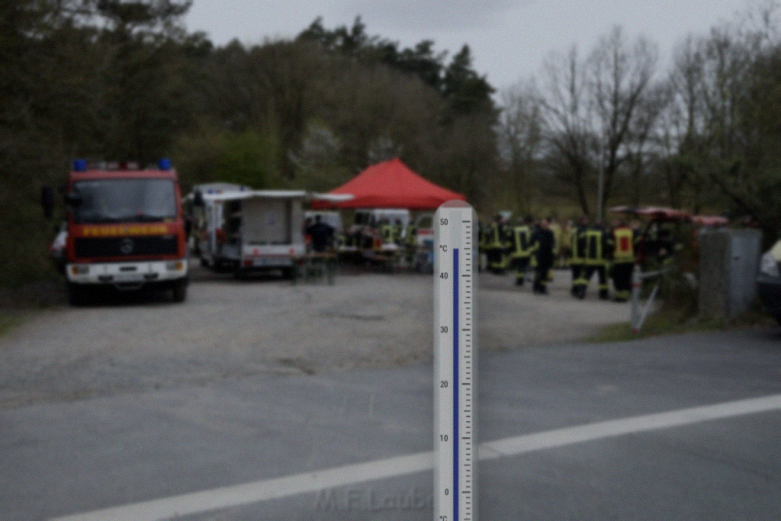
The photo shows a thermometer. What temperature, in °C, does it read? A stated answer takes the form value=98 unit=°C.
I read value=45 unit=°C
